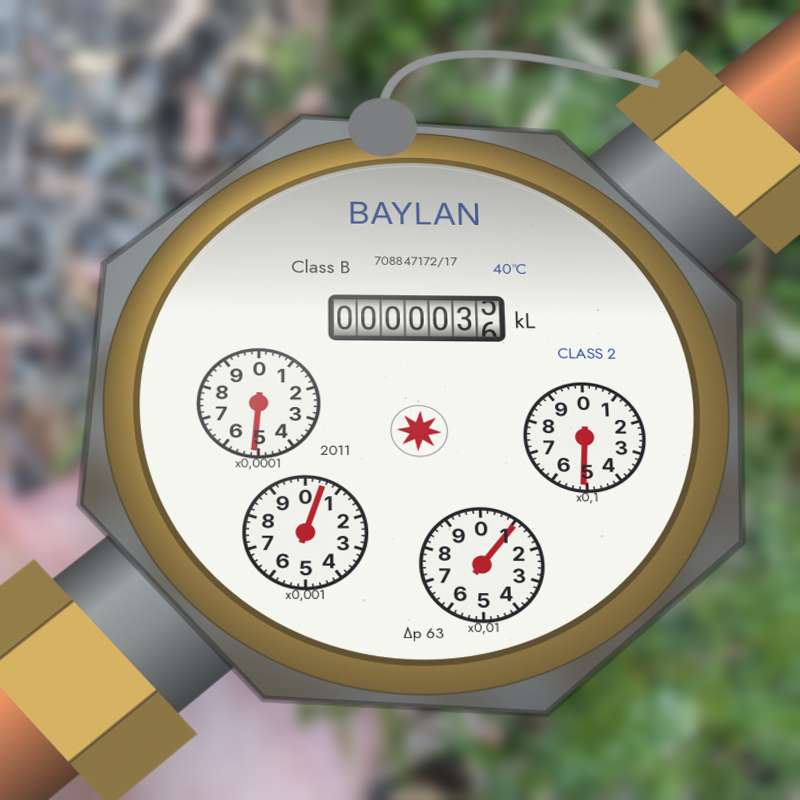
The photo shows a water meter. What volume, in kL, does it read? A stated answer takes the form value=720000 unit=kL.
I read value=35.5105 unit=kL
